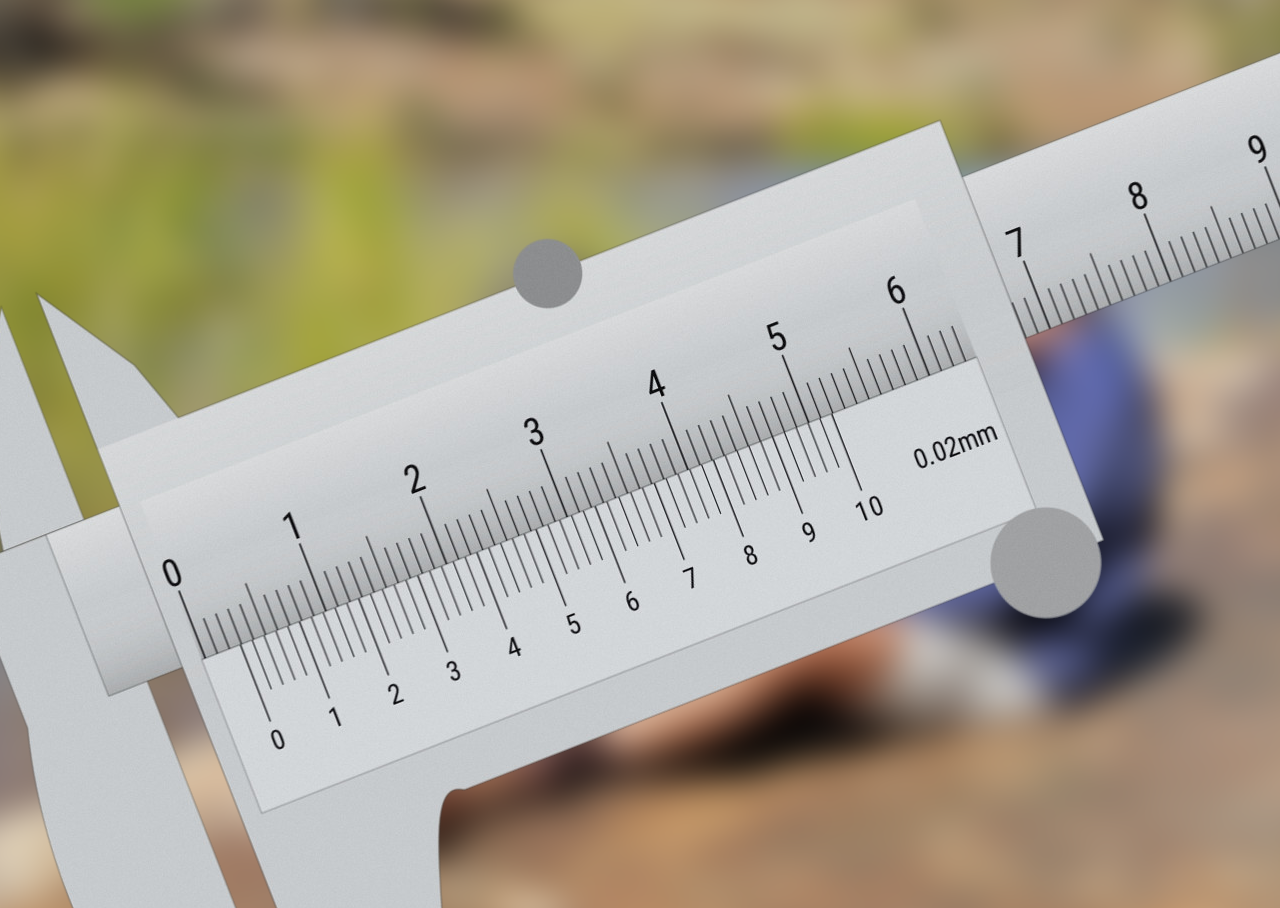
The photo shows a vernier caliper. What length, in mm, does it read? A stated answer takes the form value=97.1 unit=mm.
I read value=2.9 unit=mm
